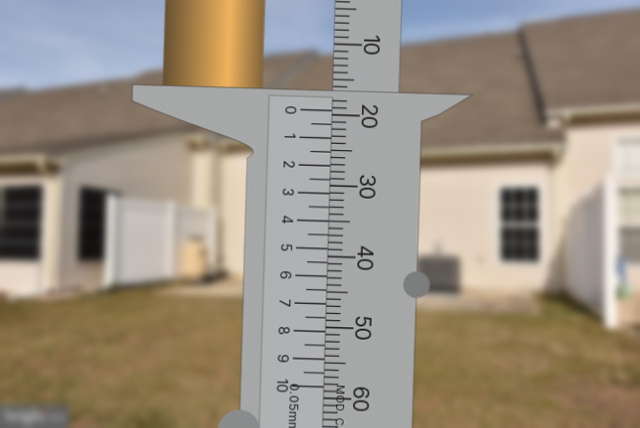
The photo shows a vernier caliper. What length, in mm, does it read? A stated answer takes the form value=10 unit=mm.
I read value=19.4 unit=mm
